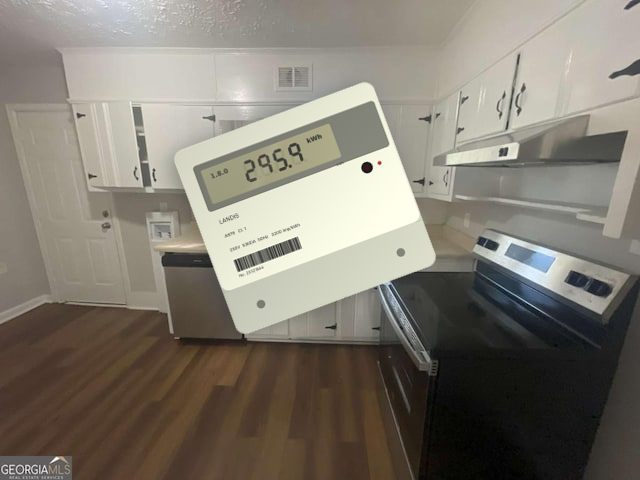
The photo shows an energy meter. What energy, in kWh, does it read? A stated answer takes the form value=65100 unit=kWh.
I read value=295.9 unit=kWh
